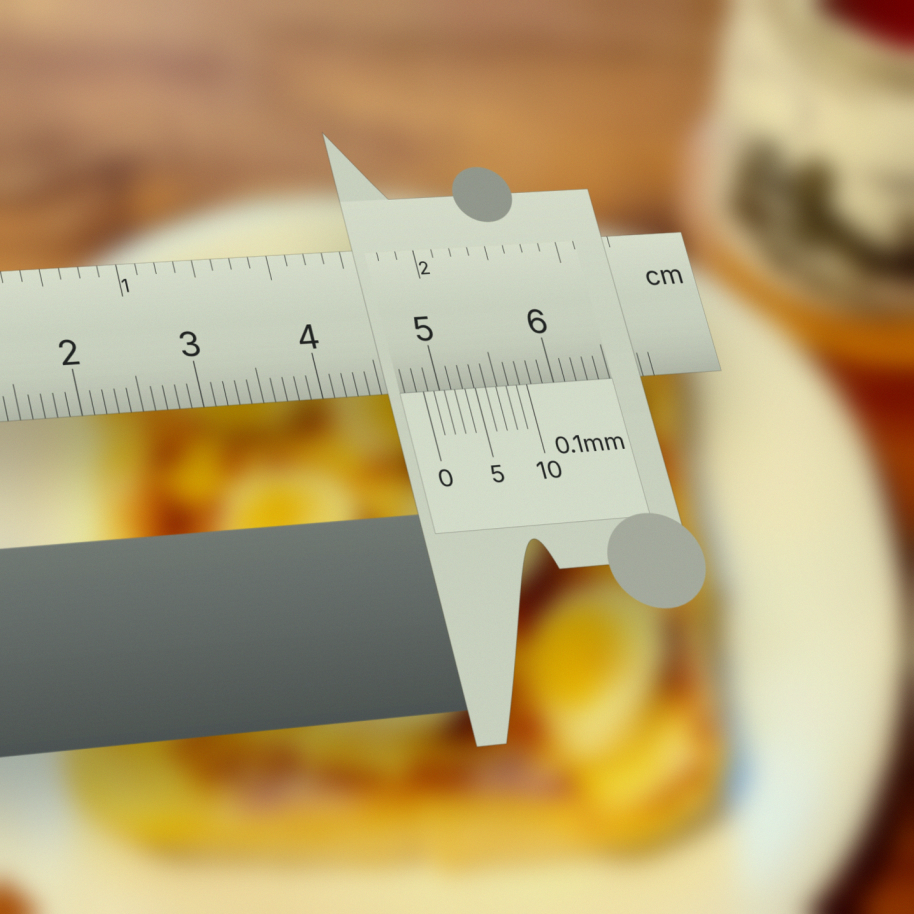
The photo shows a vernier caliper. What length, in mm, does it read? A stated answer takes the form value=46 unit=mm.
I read value=48.6 unit=mm
